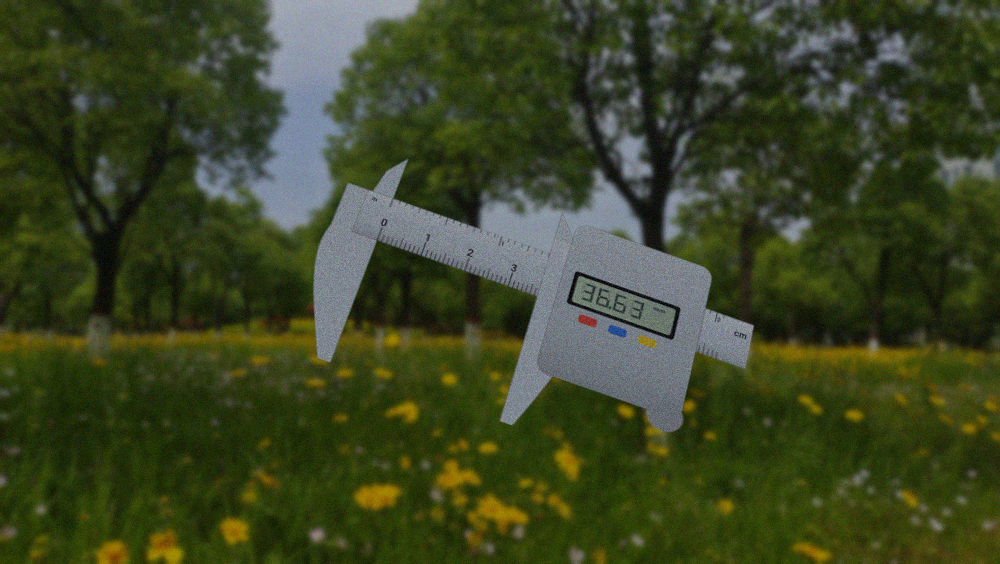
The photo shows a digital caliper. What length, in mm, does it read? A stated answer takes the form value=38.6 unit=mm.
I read value=36.63 unit=mm
